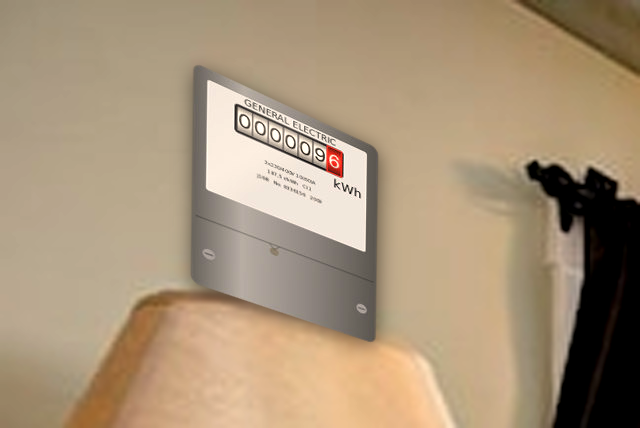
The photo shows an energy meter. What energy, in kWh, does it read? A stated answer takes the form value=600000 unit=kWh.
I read value=9.6 unit=kWh
